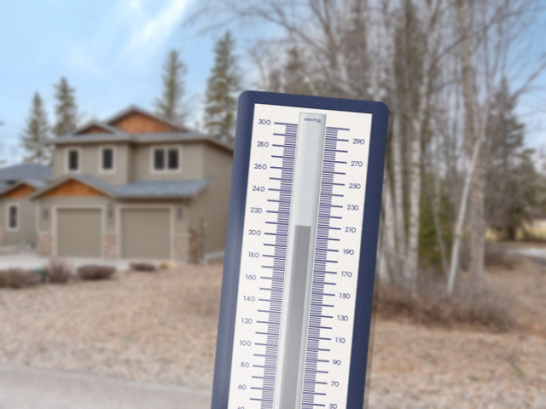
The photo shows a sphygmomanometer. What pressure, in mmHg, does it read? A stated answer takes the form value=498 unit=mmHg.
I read value=210 unit=mmHg
